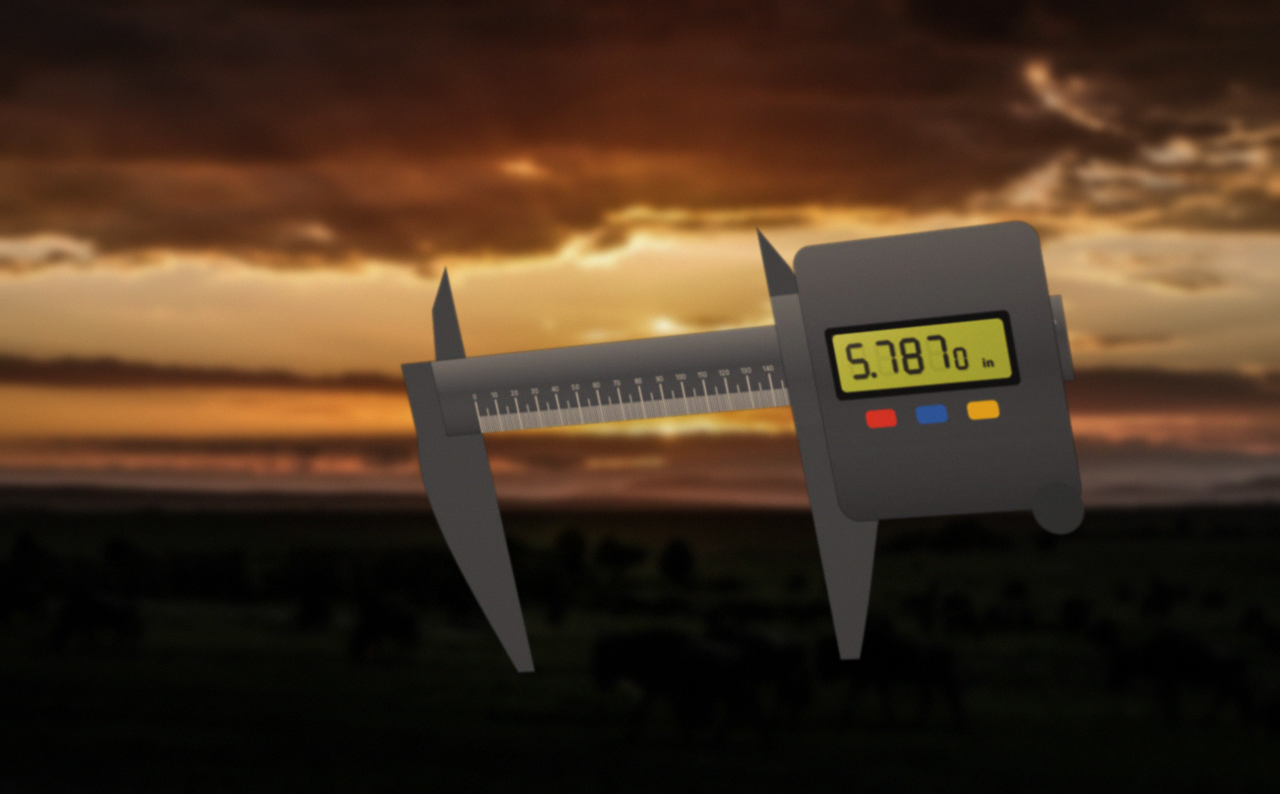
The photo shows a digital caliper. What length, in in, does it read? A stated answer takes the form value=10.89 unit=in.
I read value=5.7870 unit=in
